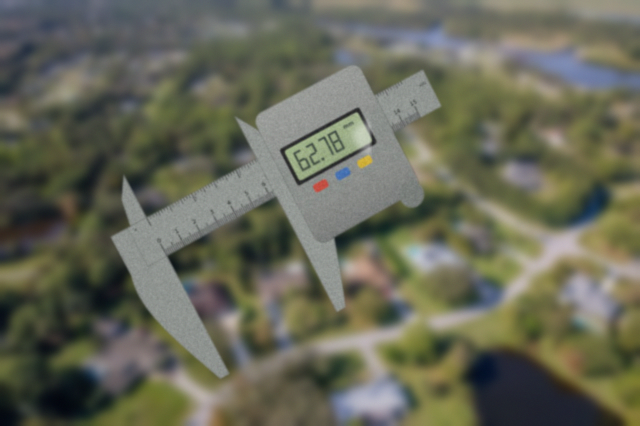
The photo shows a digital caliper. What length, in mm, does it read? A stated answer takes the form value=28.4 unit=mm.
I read value=62.78 unit=mm
